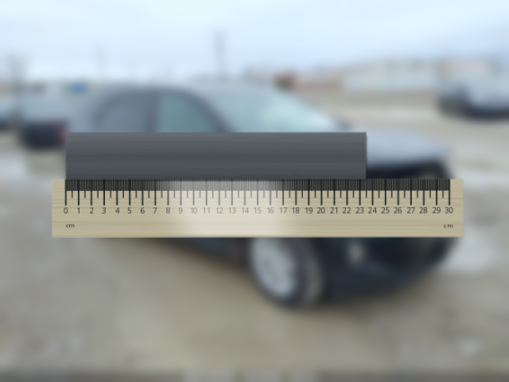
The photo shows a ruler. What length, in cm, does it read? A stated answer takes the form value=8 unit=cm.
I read value=23.5 unit=cm
